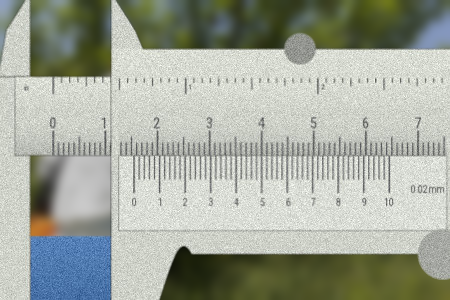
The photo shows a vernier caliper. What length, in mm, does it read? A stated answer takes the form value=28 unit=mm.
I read value=15.5 unit=mm
